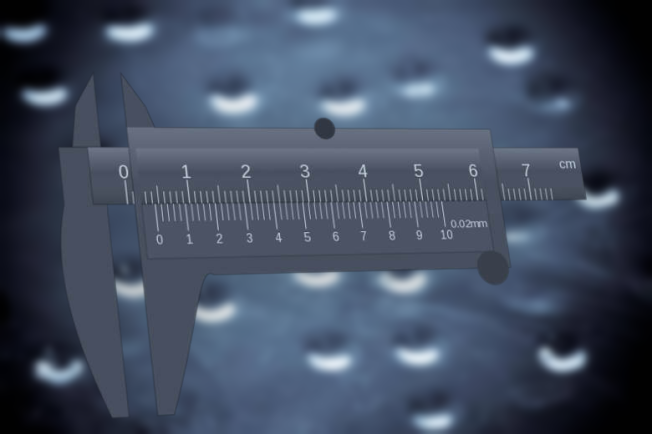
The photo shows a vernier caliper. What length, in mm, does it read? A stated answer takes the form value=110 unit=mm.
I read value=4.4 unit=mm
